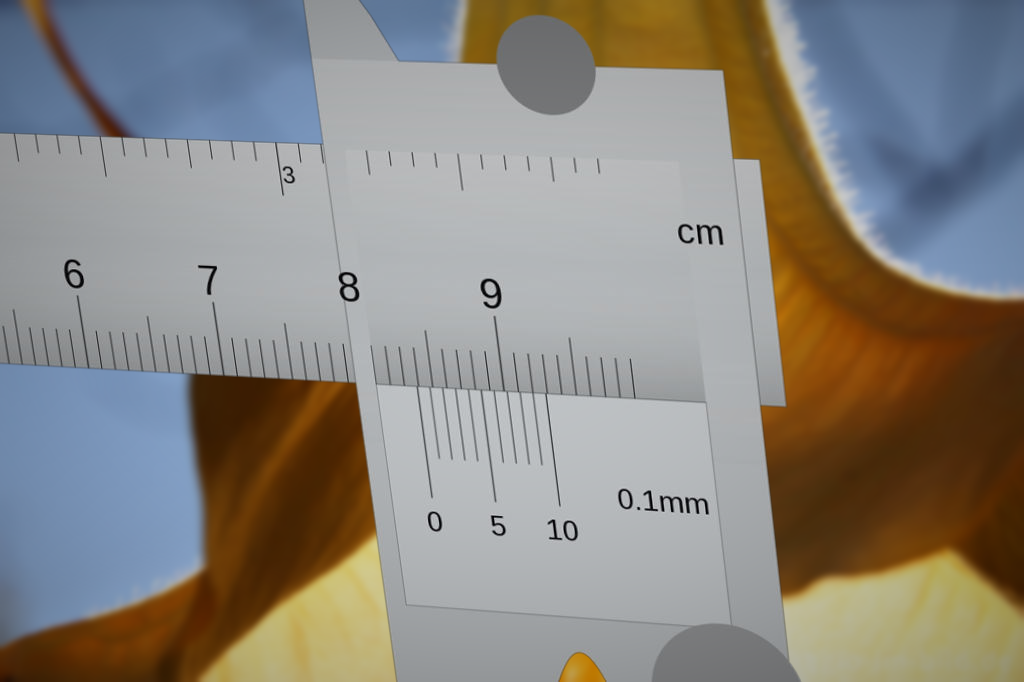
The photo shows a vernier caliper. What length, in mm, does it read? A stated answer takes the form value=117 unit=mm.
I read value=83.9 unit=mm
